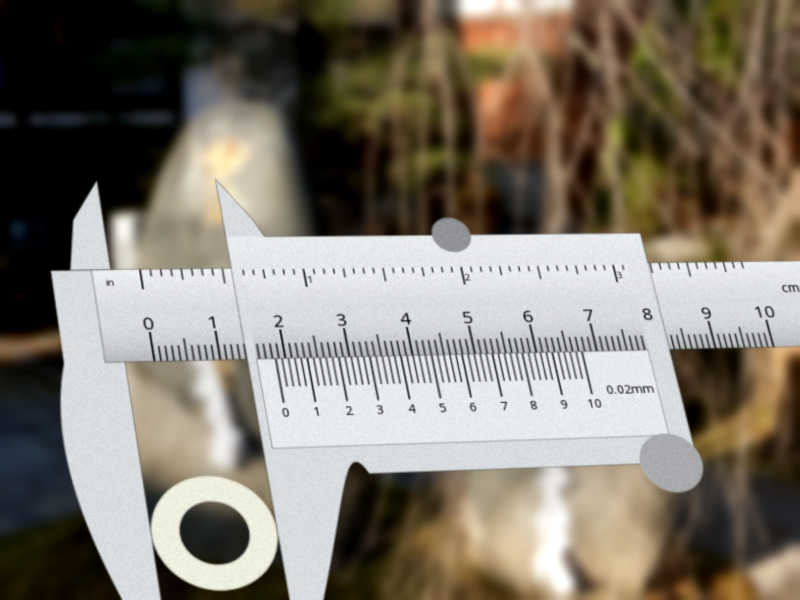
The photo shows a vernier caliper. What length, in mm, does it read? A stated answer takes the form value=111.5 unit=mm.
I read value=18.5 unit=mm
